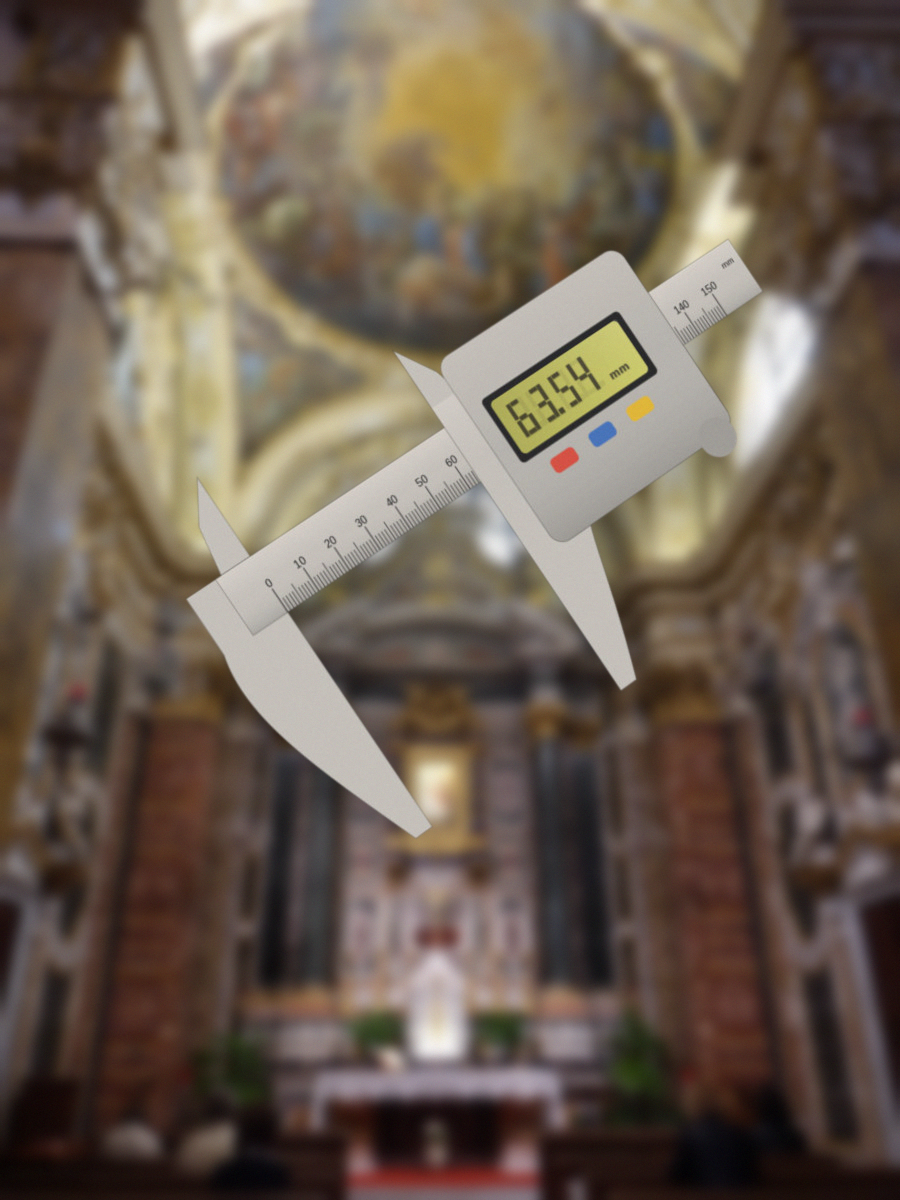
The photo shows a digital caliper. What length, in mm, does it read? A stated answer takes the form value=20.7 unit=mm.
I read value=63.54 unit=mm
